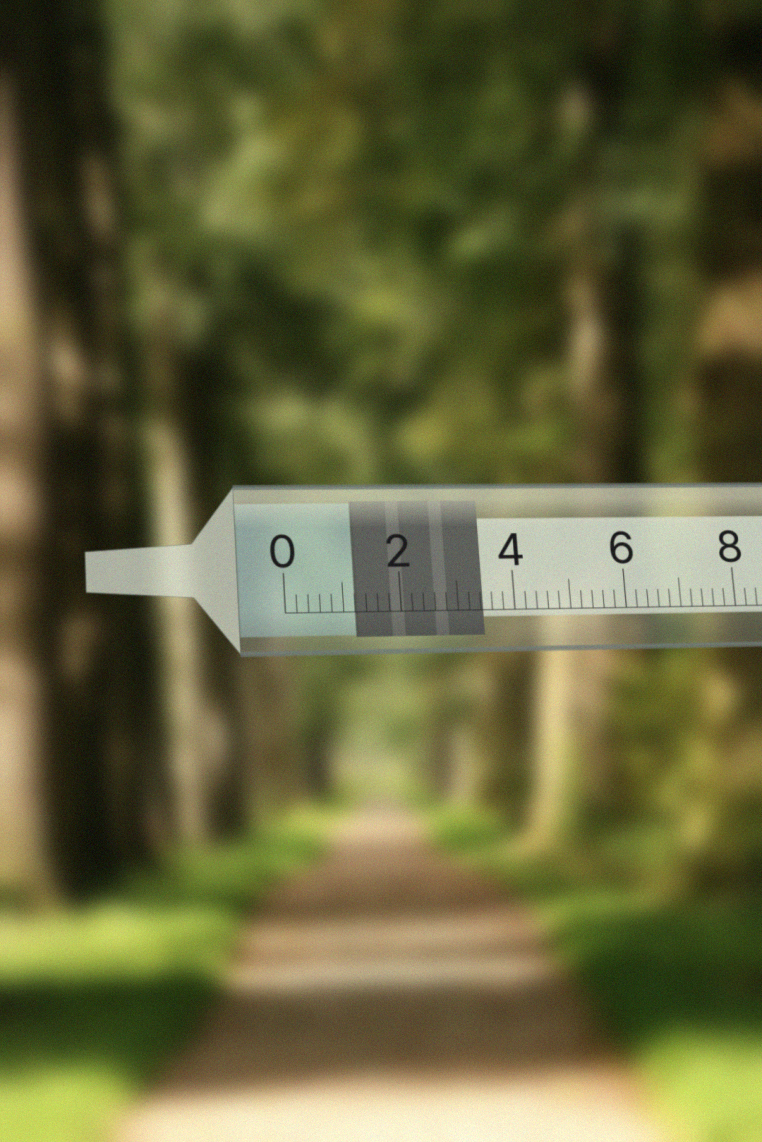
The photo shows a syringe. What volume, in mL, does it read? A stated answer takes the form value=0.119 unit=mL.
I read value=1.2 unit=mL
